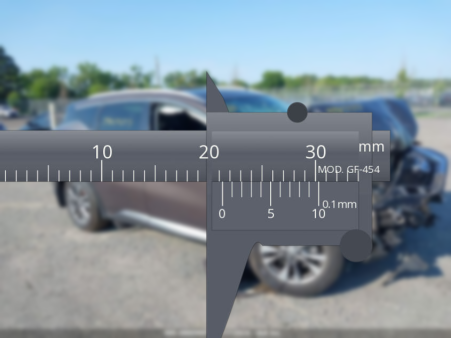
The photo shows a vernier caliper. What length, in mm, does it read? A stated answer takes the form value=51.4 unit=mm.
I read value=21.3 unit=mm
